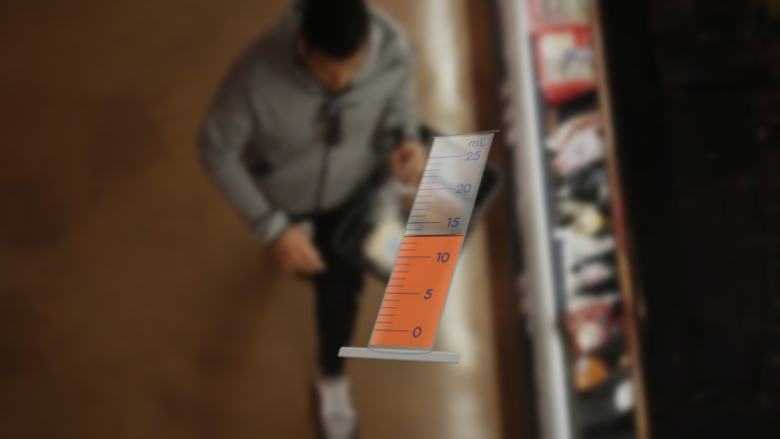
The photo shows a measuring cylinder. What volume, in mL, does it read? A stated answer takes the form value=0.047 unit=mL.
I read value=13 unit=mL
